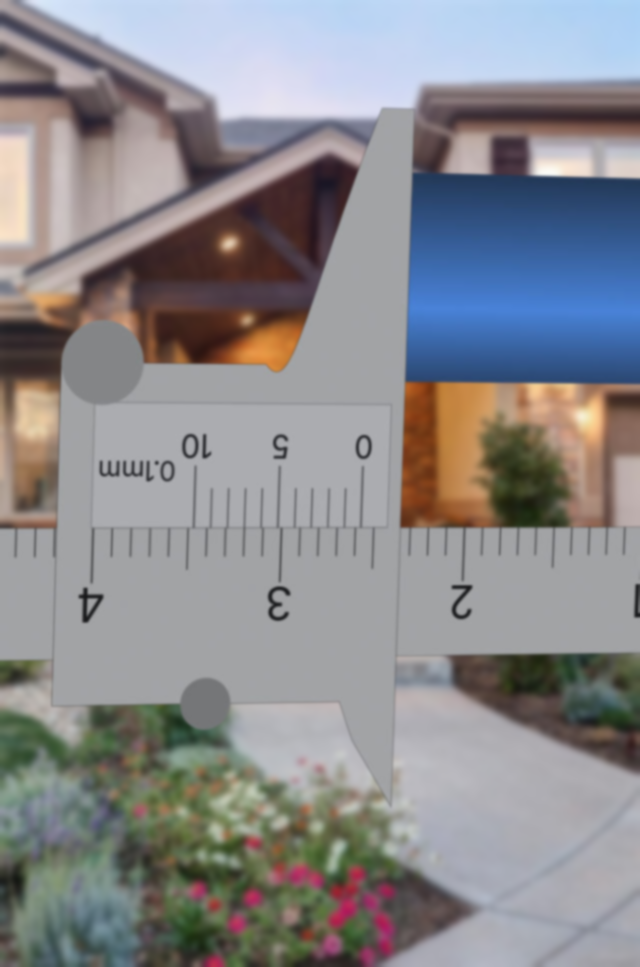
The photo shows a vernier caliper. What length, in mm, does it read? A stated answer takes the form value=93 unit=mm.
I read value=25.7 unit=mm
